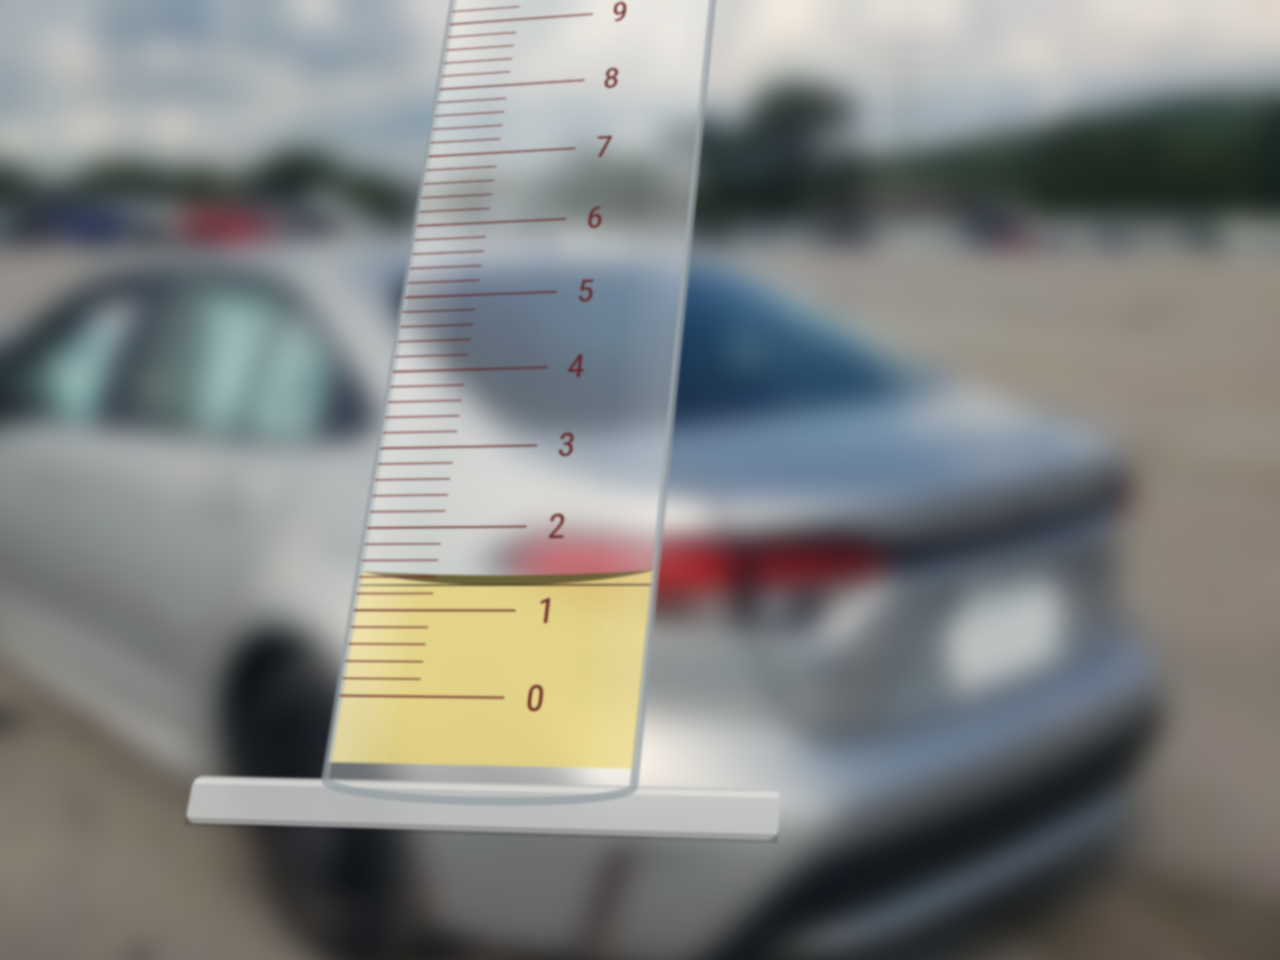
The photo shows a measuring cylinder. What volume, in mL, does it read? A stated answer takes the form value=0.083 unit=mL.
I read value=1.3 unit=mL
